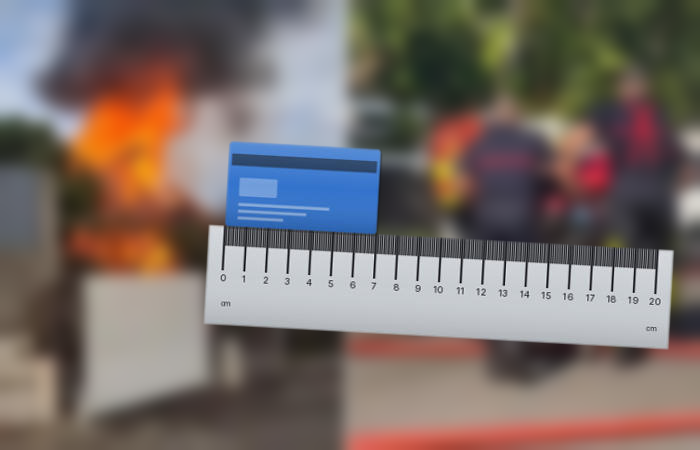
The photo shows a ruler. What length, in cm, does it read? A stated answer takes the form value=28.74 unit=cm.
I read value=7 unit=cm
